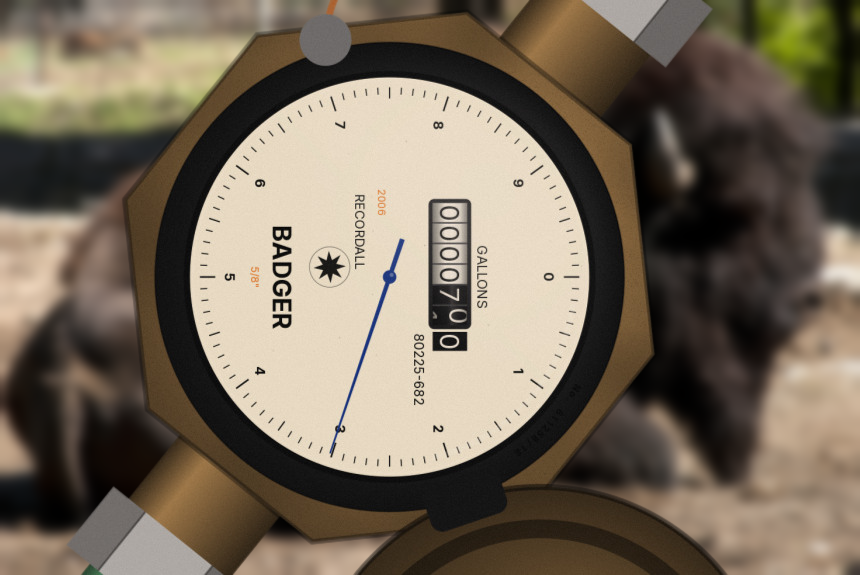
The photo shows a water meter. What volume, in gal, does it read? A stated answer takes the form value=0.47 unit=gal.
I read value=703.0 unit=gal
